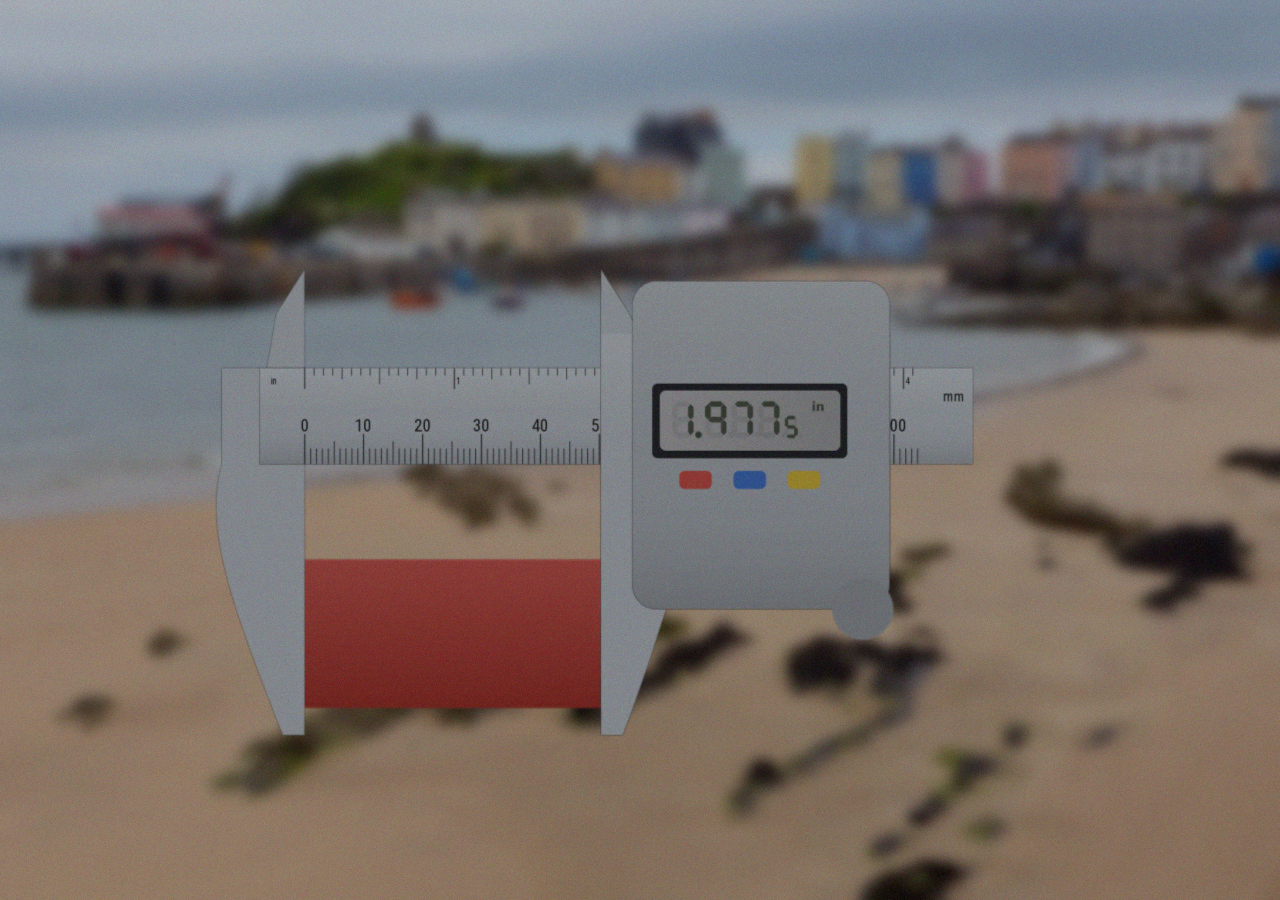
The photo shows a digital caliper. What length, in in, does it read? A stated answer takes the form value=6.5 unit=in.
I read value=1.9775 unit=in
